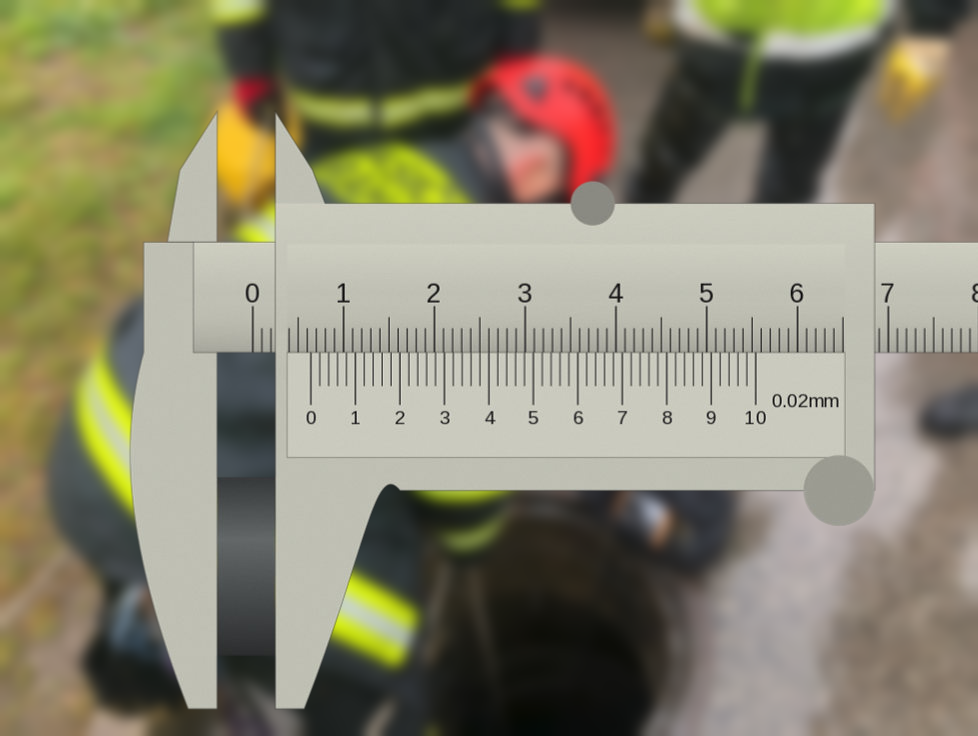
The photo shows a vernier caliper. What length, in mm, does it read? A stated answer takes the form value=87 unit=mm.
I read value=6.4 unit=mm
